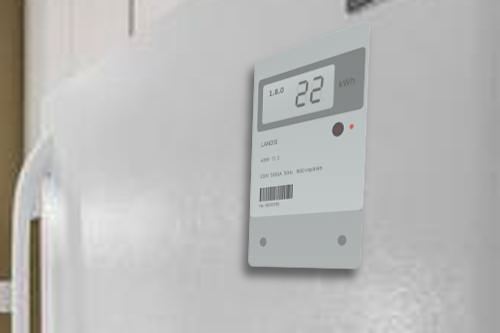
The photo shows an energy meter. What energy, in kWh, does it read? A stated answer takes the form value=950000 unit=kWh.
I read value=22 unit=kWh
